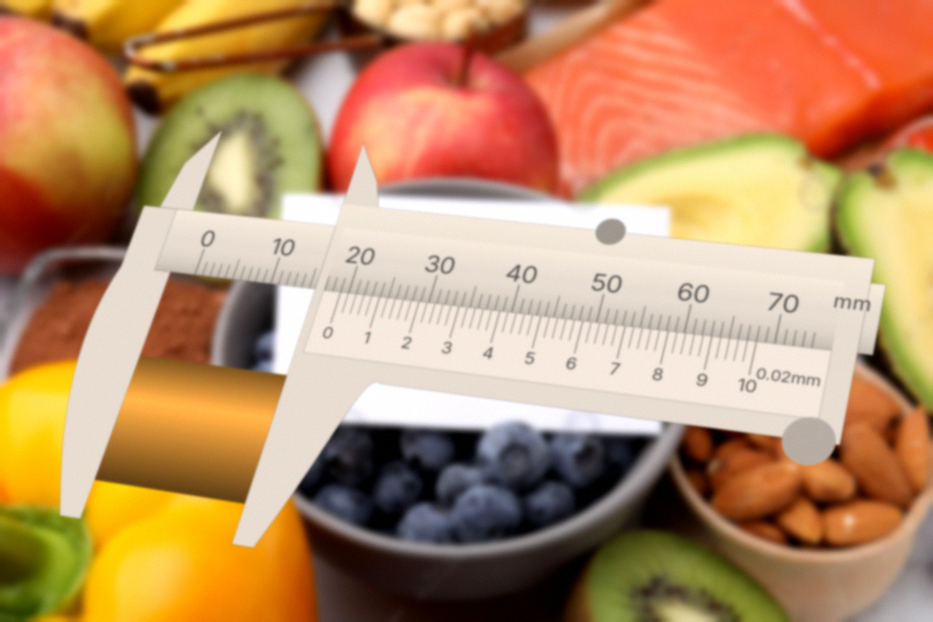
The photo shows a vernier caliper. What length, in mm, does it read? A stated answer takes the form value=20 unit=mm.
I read value=19.0 unit=mm
